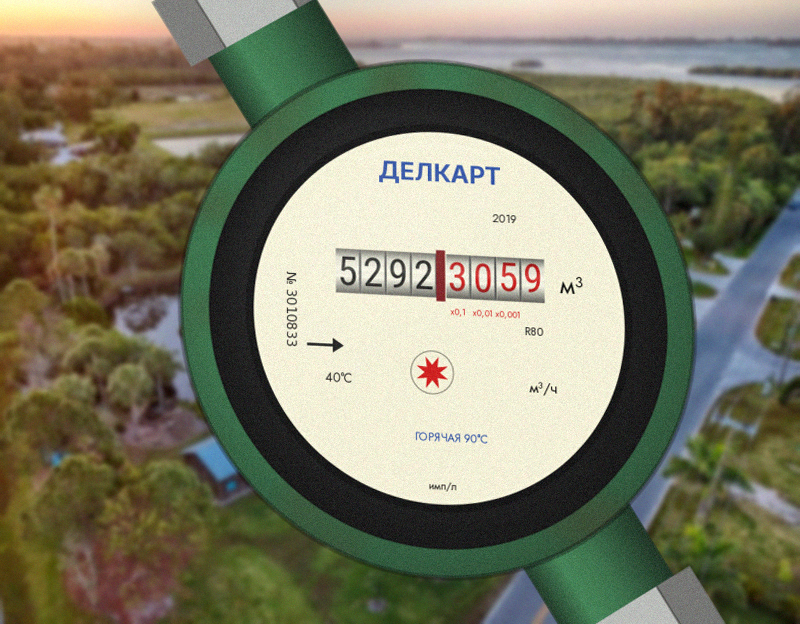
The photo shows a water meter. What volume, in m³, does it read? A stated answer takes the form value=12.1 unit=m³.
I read value=5292.3059 unit=m³
